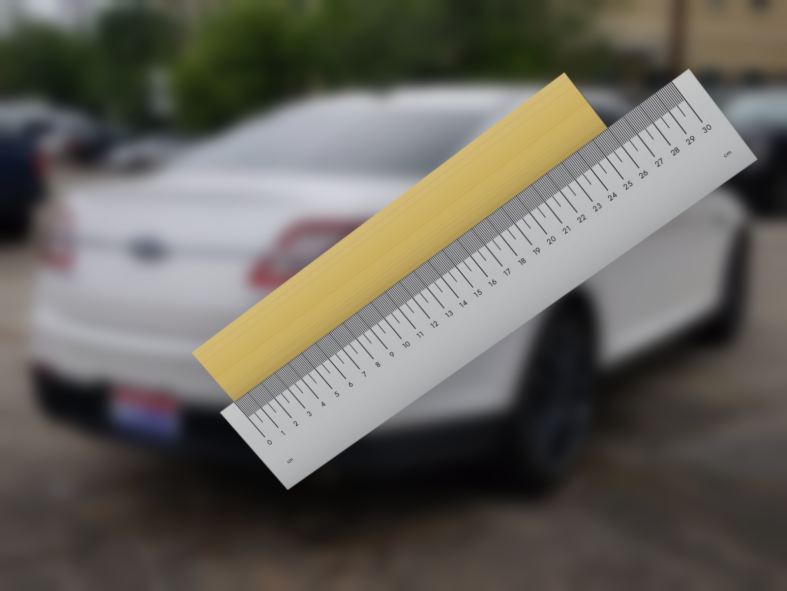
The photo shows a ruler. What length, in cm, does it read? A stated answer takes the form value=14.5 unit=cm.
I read value=26 unit=cm
